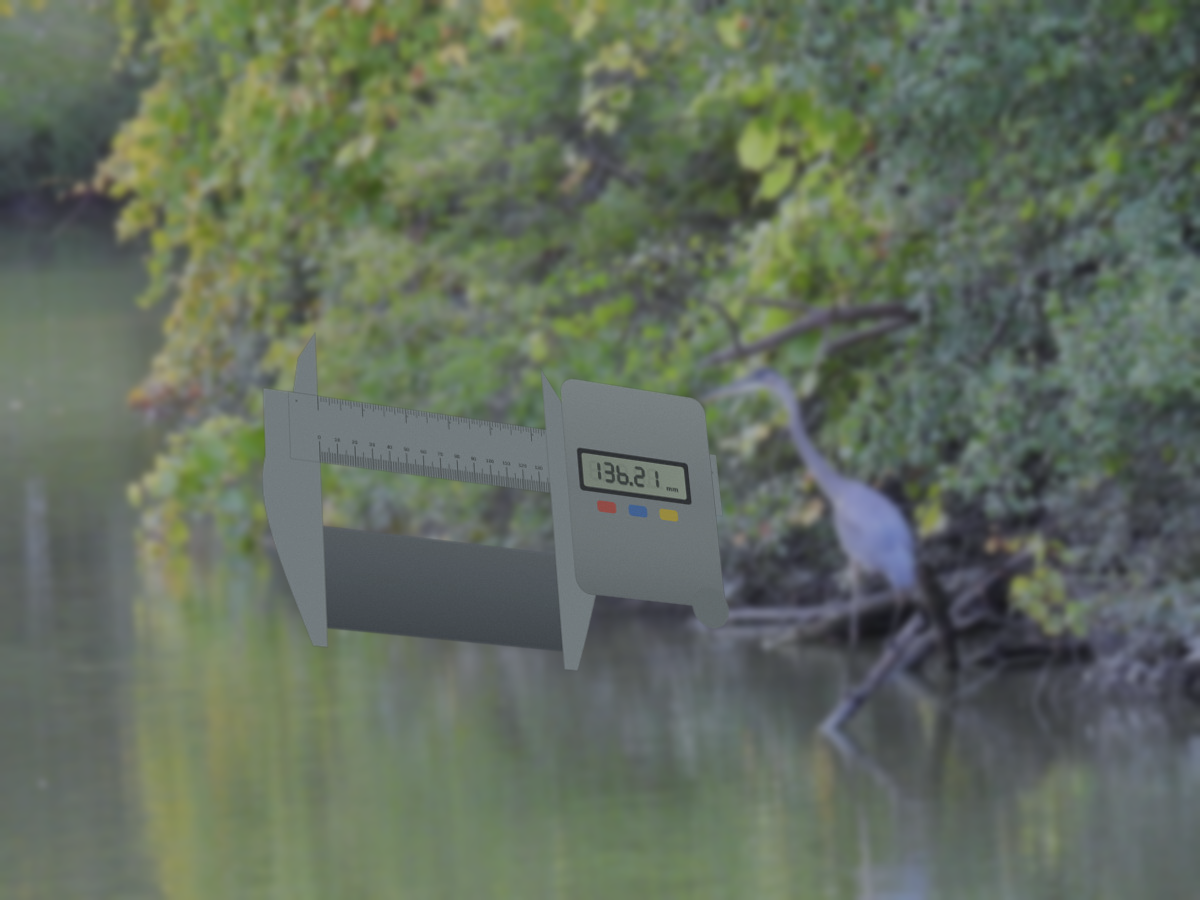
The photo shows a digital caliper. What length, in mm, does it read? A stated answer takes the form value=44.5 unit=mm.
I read value=136.21 unit=mm
